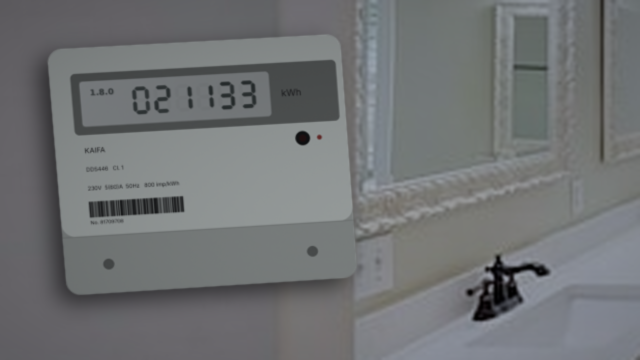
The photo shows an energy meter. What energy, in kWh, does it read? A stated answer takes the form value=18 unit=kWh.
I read value=21133 unit=kWh
